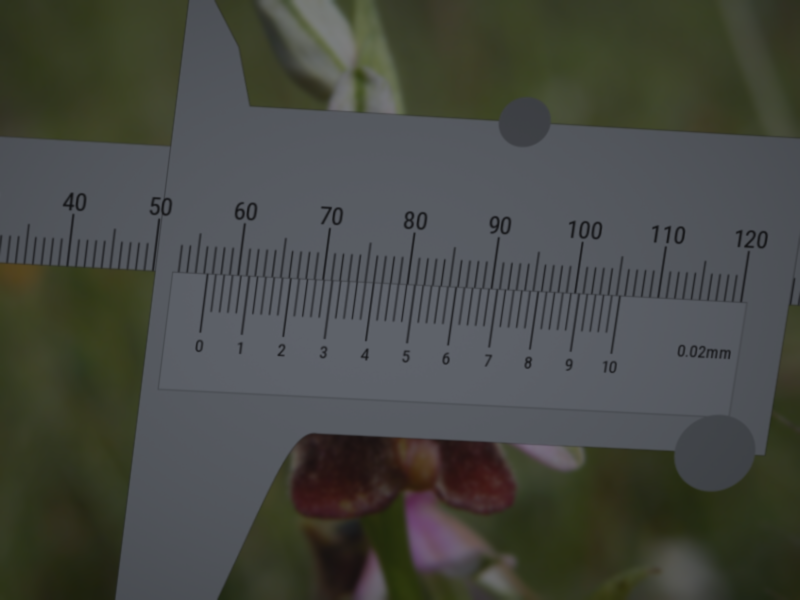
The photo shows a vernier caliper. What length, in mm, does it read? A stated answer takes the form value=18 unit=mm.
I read value=56.4 unit=mm
